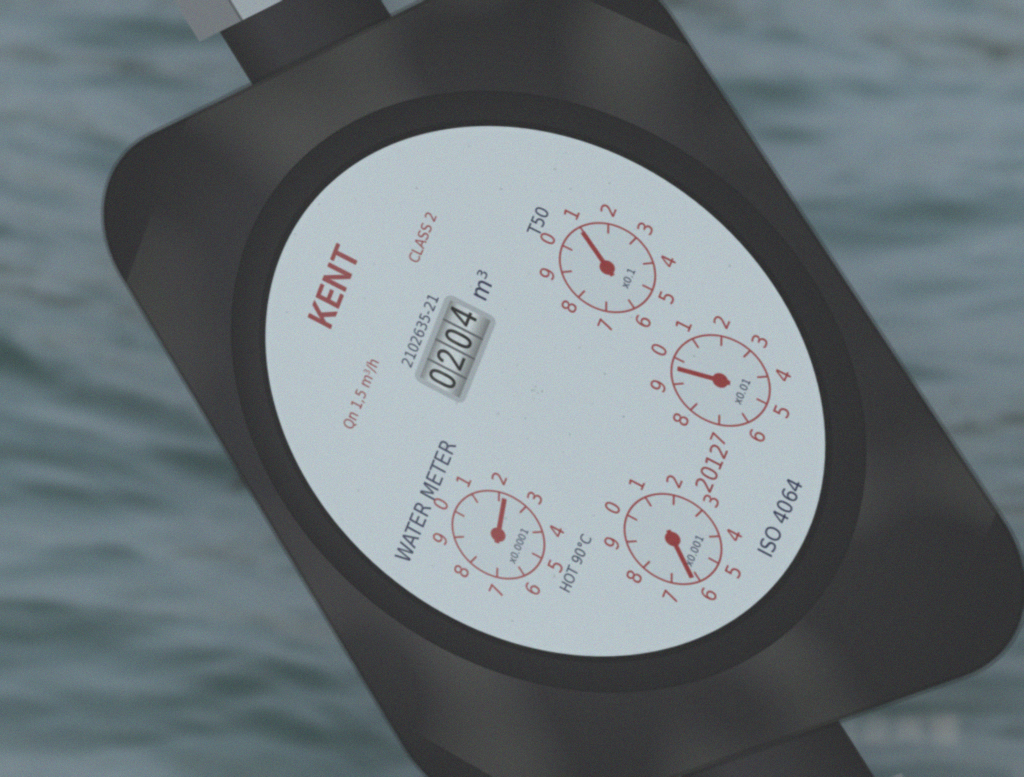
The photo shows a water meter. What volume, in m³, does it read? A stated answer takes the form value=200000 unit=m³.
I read value=204.0962 unit=m³
